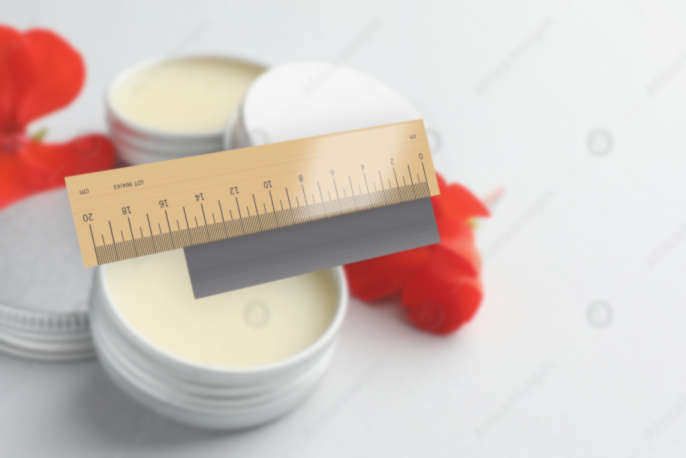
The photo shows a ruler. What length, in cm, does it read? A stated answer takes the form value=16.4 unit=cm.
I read value=15.5 unit=cm
